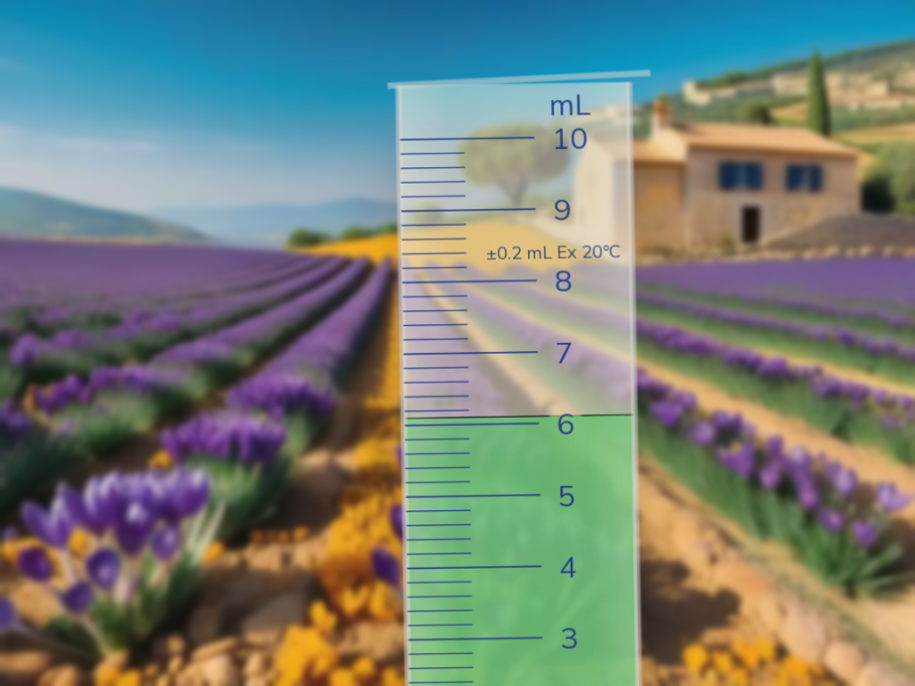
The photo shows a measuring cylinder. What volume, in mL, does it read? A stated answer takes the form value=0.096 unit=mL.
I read value=6.1 unit=mL
